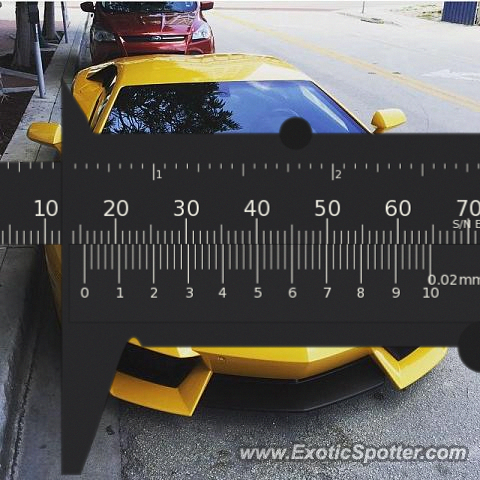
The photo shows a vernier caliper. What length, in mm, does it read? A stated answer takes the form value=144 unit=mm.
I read value=15.6 unit=mm
